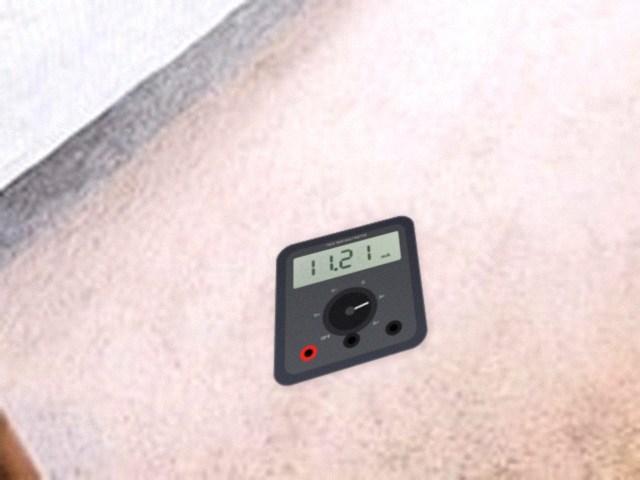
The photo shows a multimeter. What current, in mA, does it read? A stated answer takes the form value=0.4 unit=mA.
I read value=11.21 unit=mA
